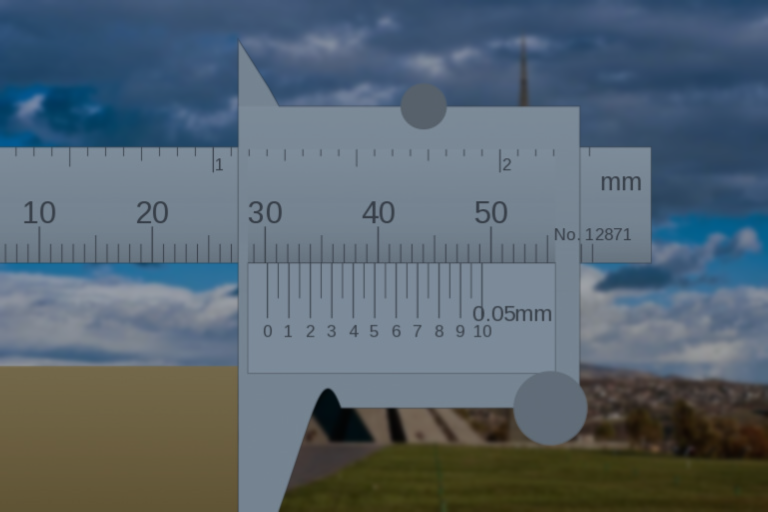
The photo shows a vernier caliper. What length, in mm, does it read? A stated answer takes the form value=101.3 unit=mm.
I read value=30.2 unit=mm
